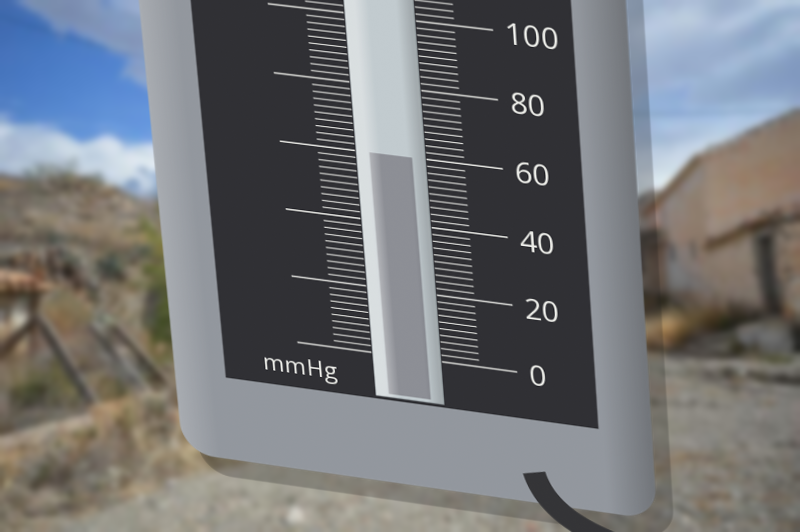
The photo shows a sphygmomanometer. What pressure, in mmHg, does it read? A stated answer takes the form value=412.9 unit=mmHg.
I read value=60 unit=mmHg
